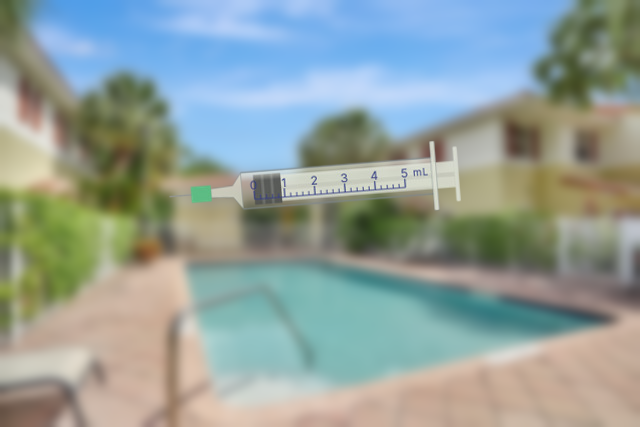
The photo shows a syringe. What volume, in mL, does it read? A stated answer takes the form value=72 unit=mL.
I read value=0 unit=mL
